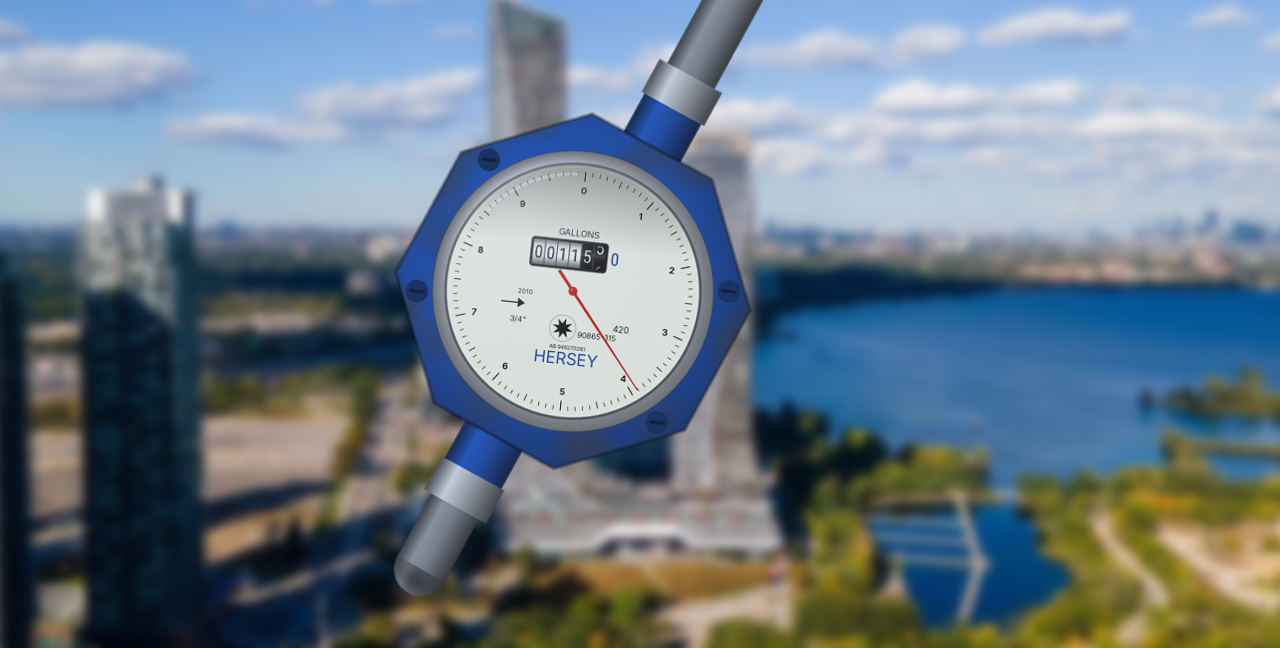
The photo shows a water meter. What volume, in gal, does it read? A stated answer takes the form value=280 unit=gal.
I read value=11553.9 unit=gal
